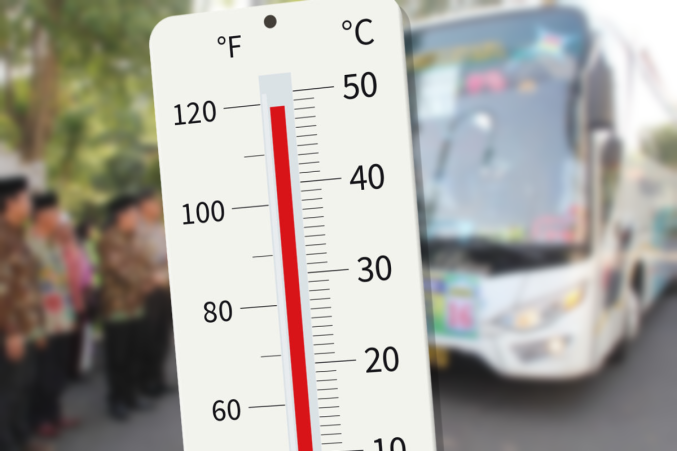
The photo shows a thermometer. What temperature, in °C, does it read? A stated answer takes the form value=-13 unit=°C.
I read value=48.5 unit=°C
